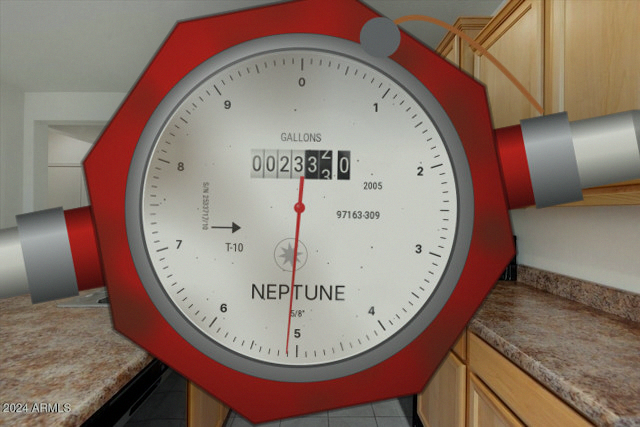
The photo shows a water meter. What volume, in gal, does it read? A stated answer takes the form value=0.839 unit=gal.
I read value=23325.1 unit=gal
